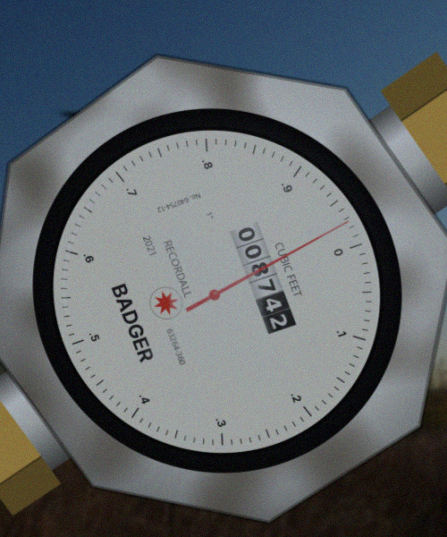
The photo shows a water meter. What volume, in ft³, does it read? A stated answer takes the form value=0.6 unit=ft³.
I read value=8741.97 unit=ft³
